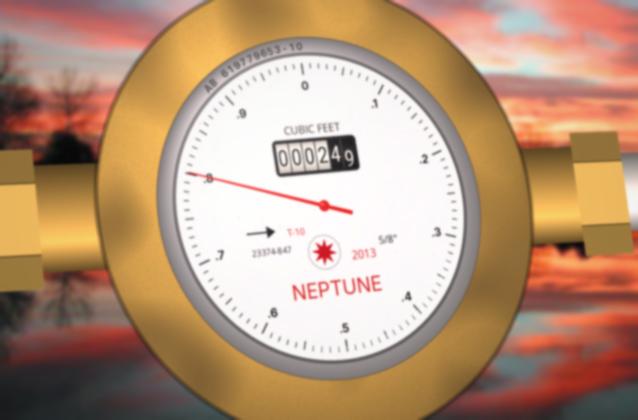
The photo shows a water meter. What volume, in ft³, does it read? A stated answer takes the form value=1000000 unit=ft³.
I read value=248.80 unit=ft³
